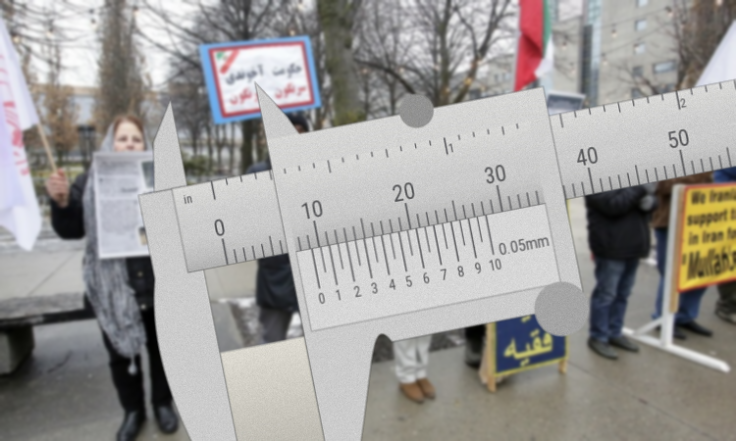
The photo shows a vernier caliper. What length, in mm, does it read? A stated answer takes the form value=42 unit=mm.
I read value=9.2 unit=mm
